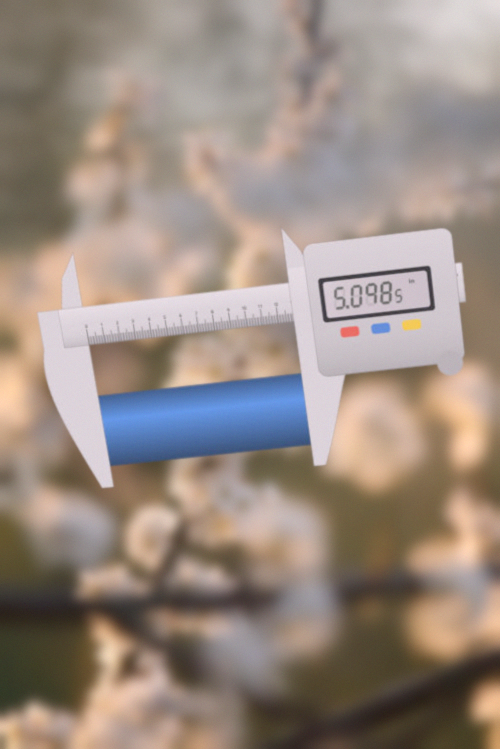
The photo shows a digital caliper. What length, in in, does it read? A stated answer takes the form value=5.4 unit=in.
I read value=5.0985 unit=in
